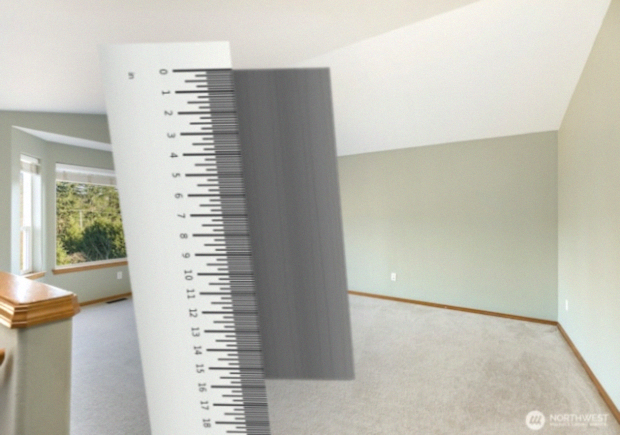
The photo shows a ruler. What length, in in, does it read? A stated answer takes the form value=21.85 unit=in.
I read value=15.5 unit=in
